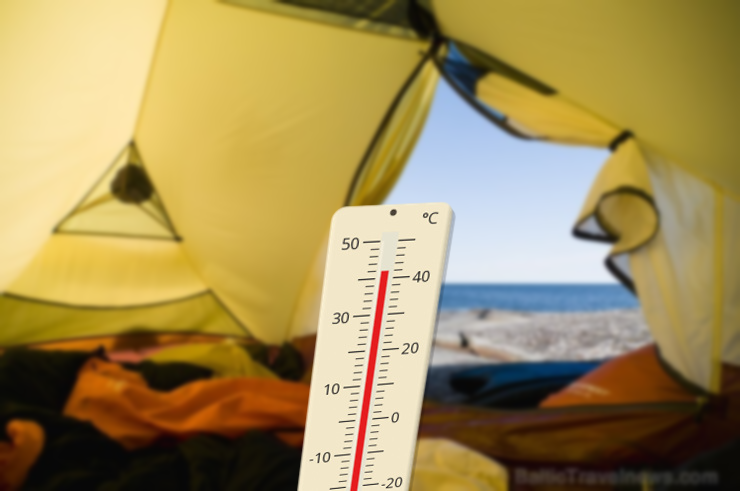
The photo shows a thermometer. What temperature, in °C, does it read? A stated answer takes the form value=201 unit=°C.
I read value=42 unit=°C
